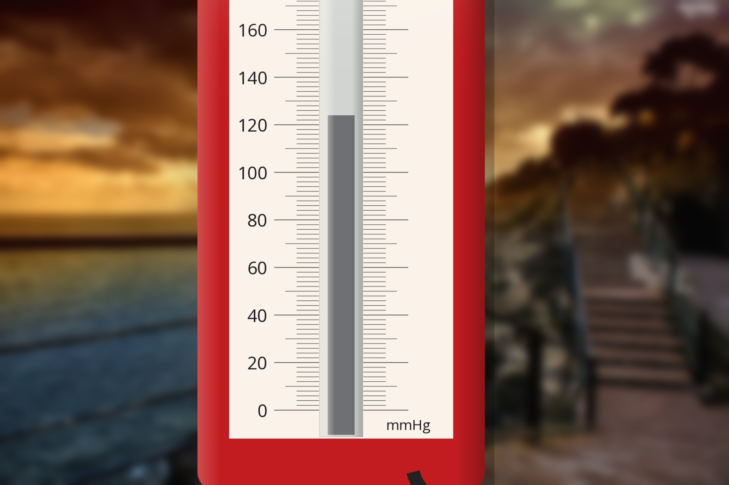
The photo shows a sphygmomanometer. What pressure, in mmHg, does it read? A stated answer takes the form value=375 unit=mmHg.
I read value=124 unit=mmHg
